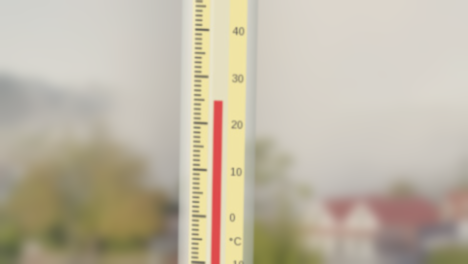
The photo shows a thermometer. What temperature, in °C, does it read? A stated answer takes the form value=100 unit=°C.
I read value=25 unit=°C
